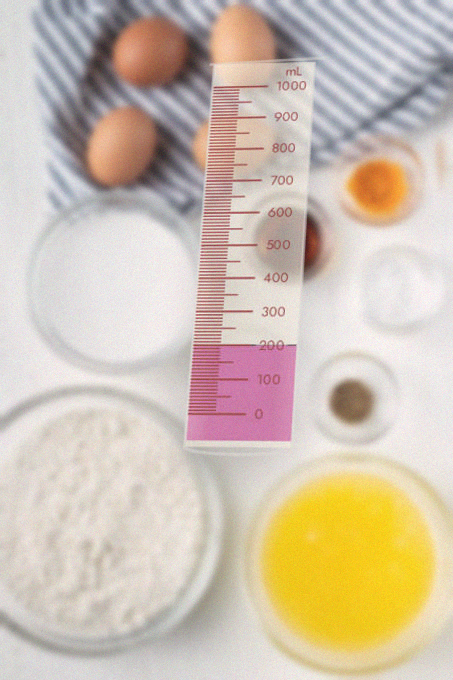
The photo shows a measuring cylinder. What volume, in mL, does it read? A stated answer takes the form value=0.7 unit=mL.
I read value=200 unit=mL
